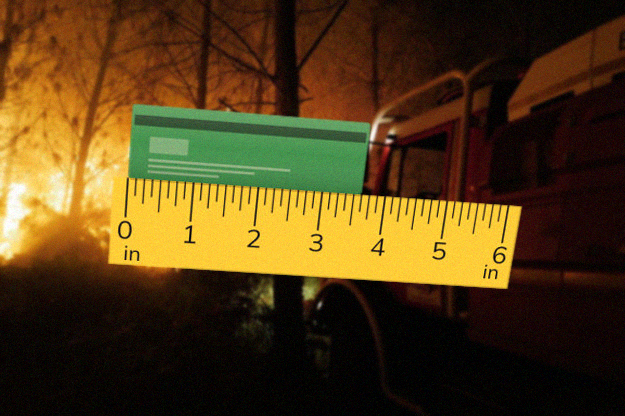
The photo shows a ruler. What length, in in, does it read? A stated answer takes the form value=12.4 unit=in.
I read value=3.625 unit=in
